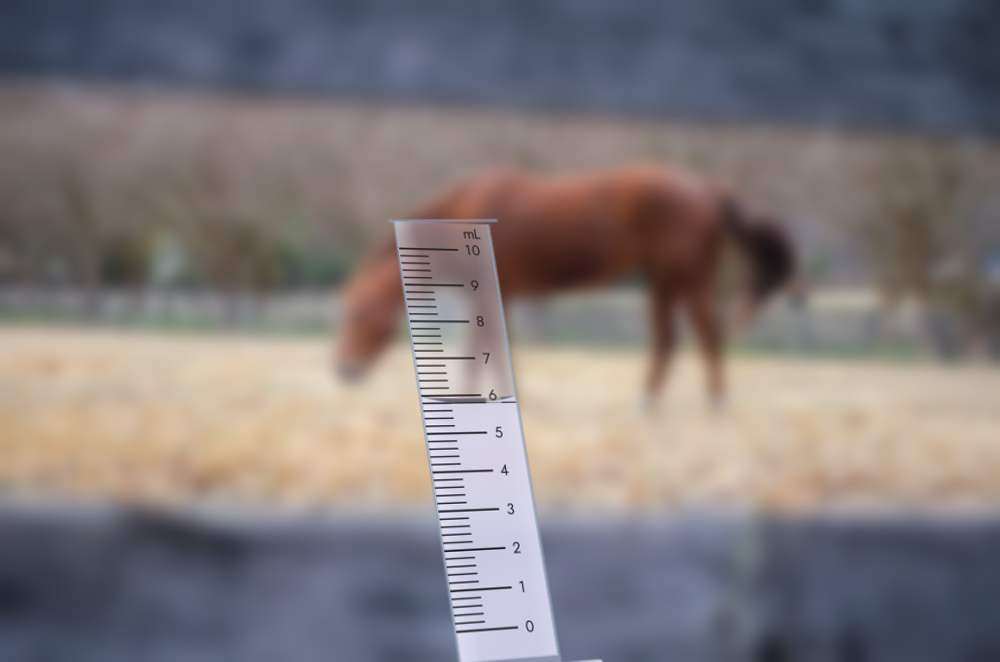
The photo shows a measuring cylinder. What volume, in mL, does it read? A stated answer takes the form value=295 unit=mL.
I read value=5.8 unit=mL
